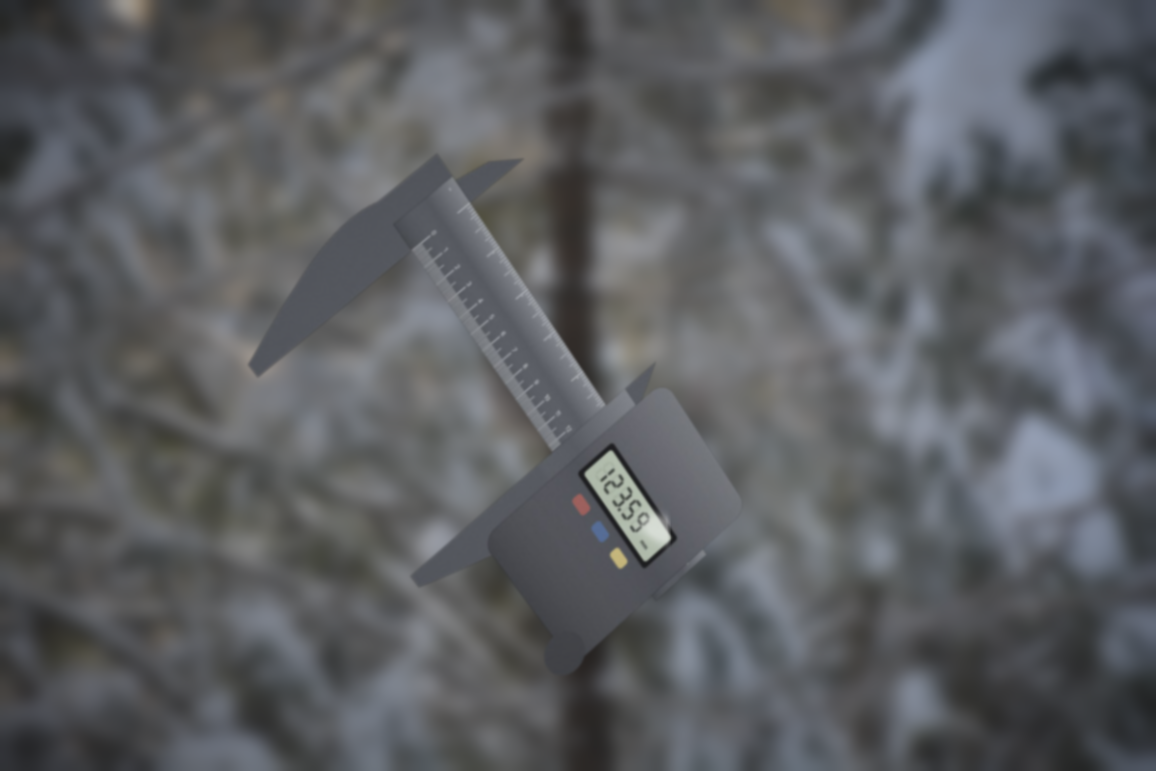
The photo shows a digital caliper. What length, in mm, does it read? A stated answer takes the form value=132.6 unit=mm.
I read value=123.59 unit=mm
